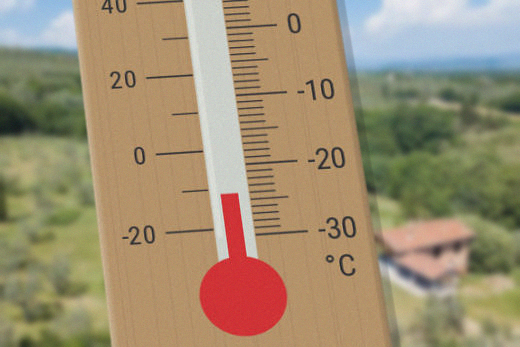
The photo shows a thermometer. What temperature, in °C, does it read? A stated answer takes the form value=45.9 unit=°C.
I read value=-24 unit=°C
